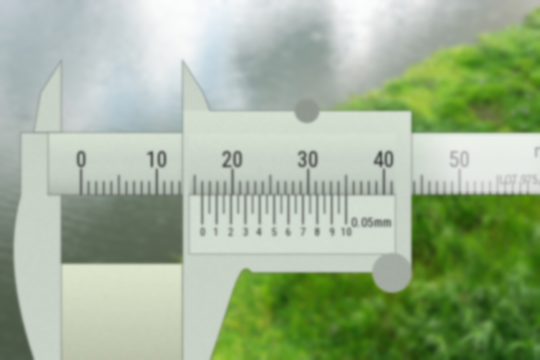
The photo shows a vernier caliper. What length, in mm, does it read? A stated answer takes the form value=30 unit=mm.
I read value=16.0 unit=mm
